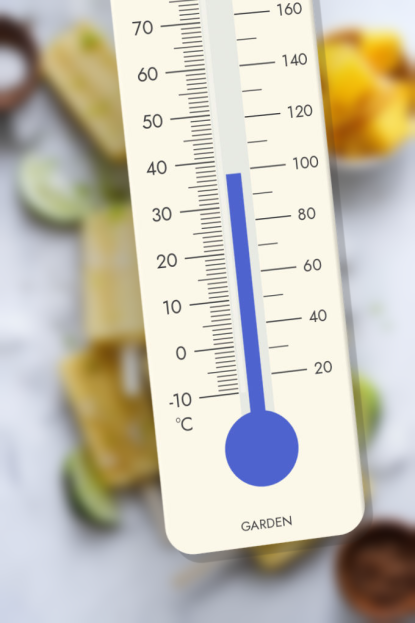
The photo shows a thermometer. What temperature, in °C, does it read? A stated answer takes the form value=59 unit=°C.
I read value=37 unit=°C
